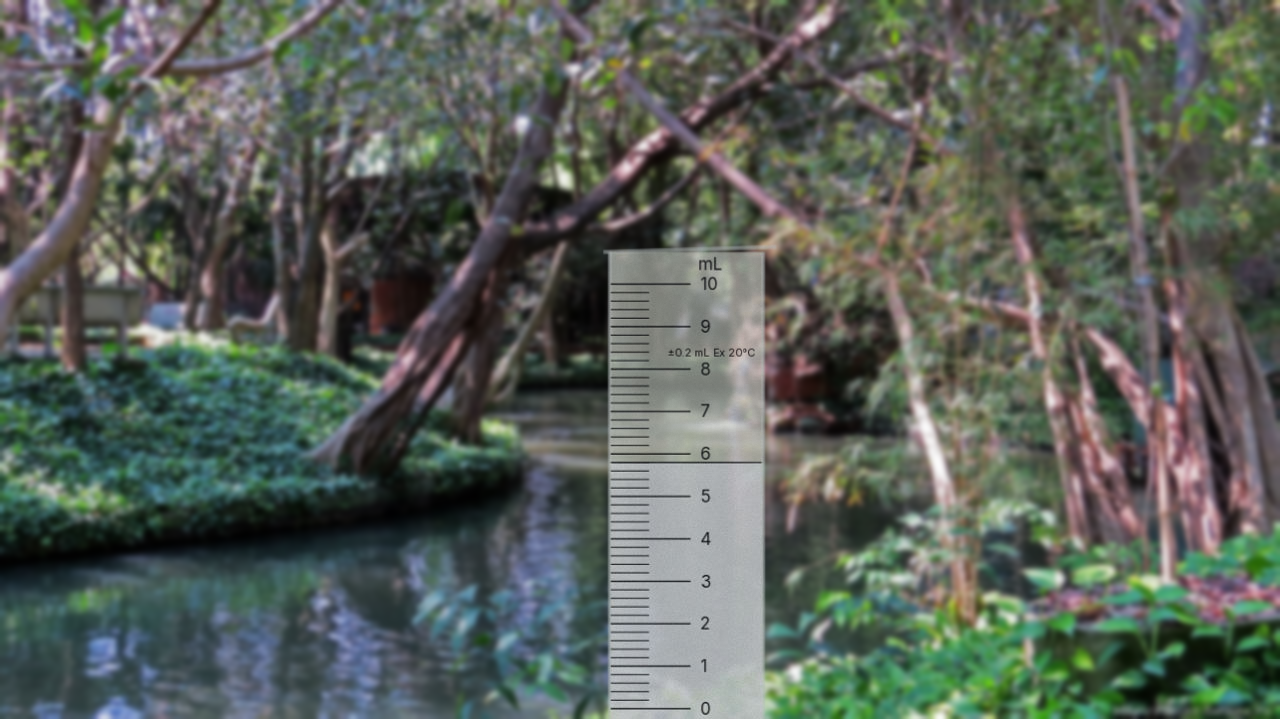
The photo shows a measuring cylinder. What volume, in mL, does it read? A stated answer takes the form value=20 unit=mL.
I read value=5.8 unit=mL
